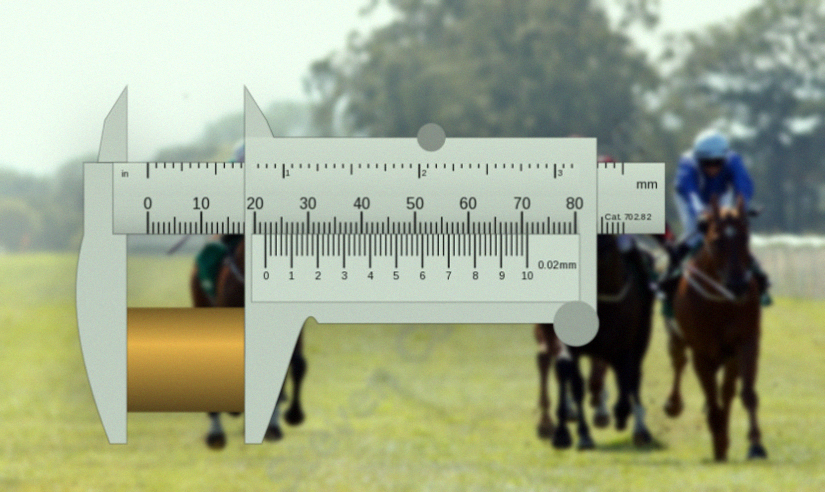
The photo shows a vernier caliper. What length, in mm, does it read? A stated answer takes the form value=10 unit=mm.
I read value=22.0 unit=mm
